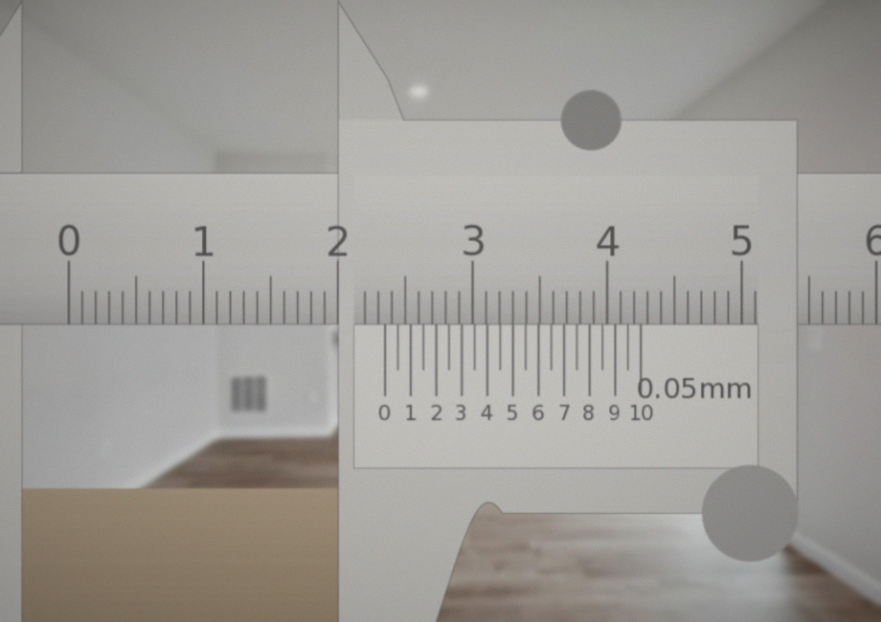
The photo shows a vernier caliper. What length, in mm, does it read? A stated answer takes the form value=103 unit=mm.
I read value=23.5 unit=mm
